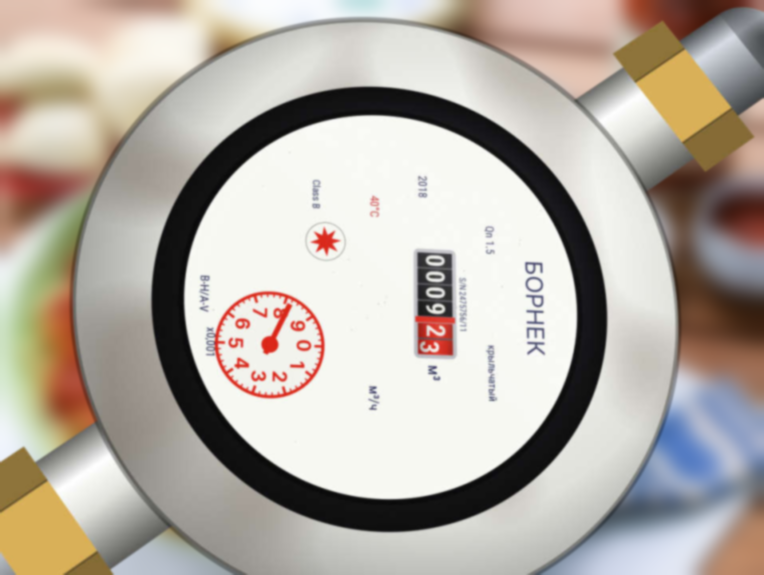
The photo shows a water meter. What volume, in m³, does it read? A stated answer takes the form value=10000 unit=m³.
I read value=9.228 unit=m³
